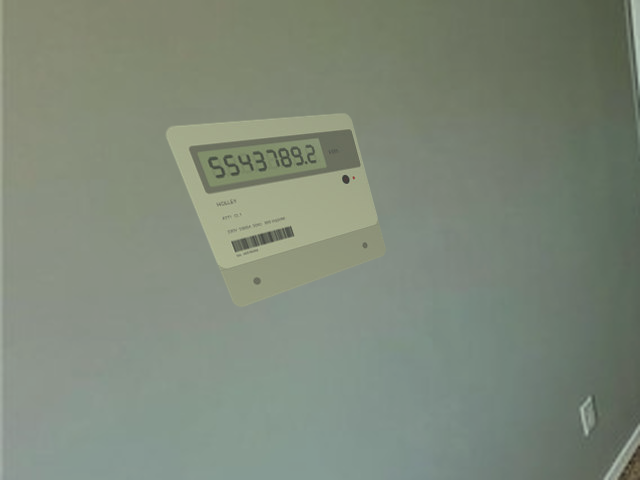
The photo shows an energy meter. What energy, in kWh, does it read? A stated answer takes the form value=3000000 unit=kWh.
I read value=5543789.2 unit=kWh
